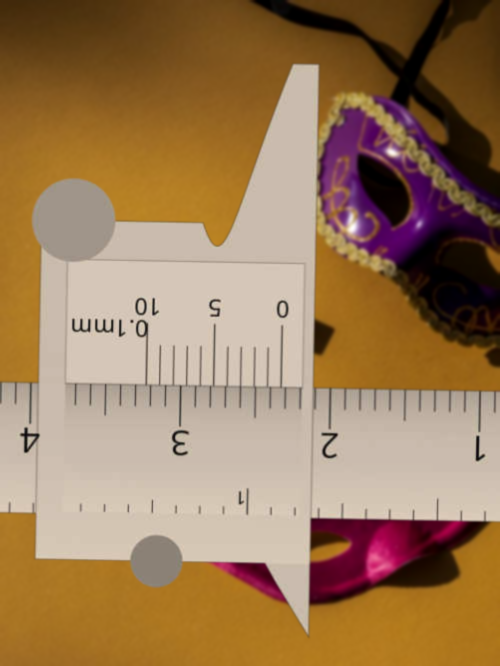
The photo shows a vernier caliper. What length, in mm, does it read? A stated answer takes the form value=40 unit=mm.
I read value=23.3 unit=mm
